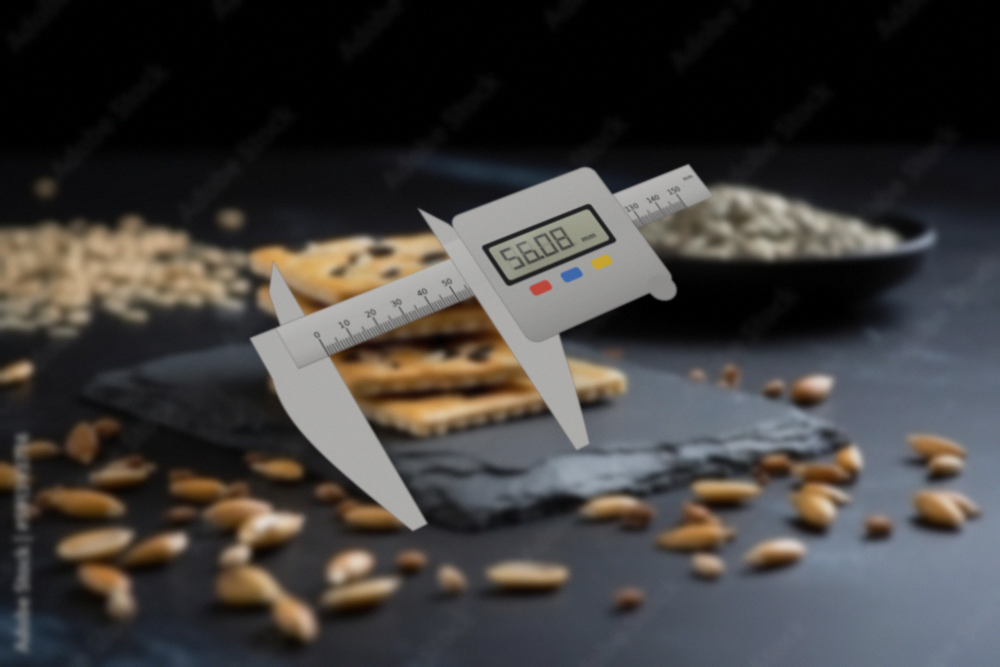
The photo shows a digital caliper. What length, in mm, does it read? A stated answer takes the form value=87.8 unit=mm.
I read value=56.08 unit=mm
